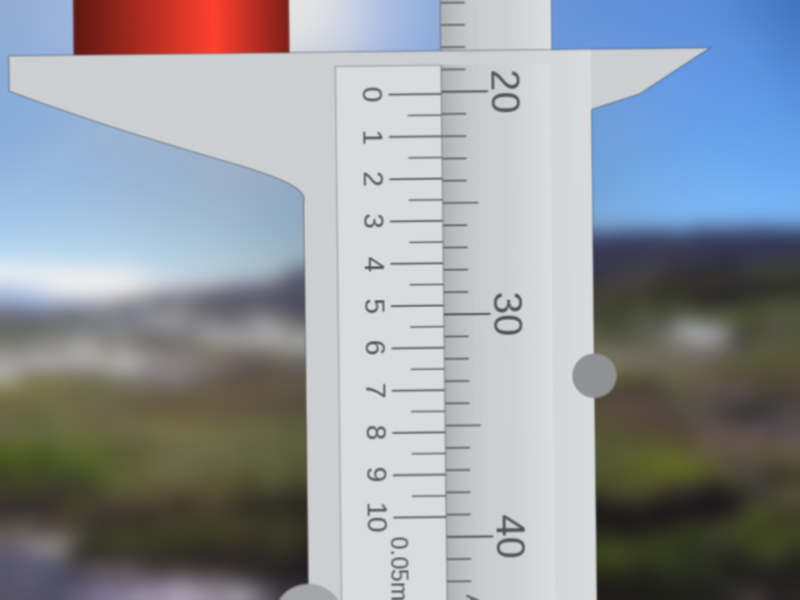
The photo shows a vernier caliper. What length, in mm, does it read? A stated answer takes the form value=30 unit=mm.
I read value=20.1 unit=mm
